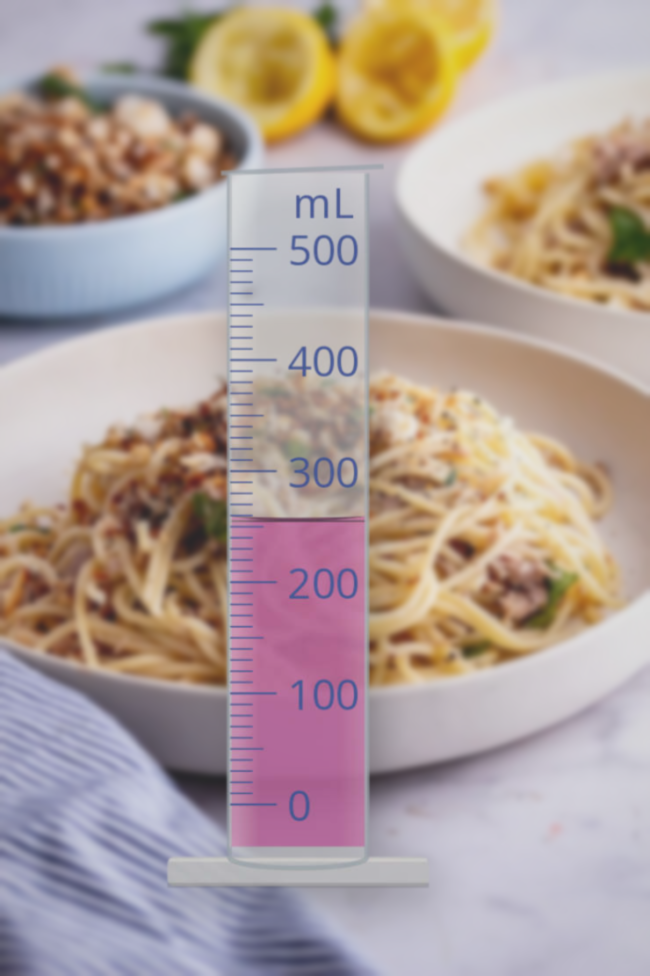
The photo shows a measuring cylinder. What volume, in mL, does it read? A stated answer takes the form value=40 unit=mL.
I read value=255 unit=mL
